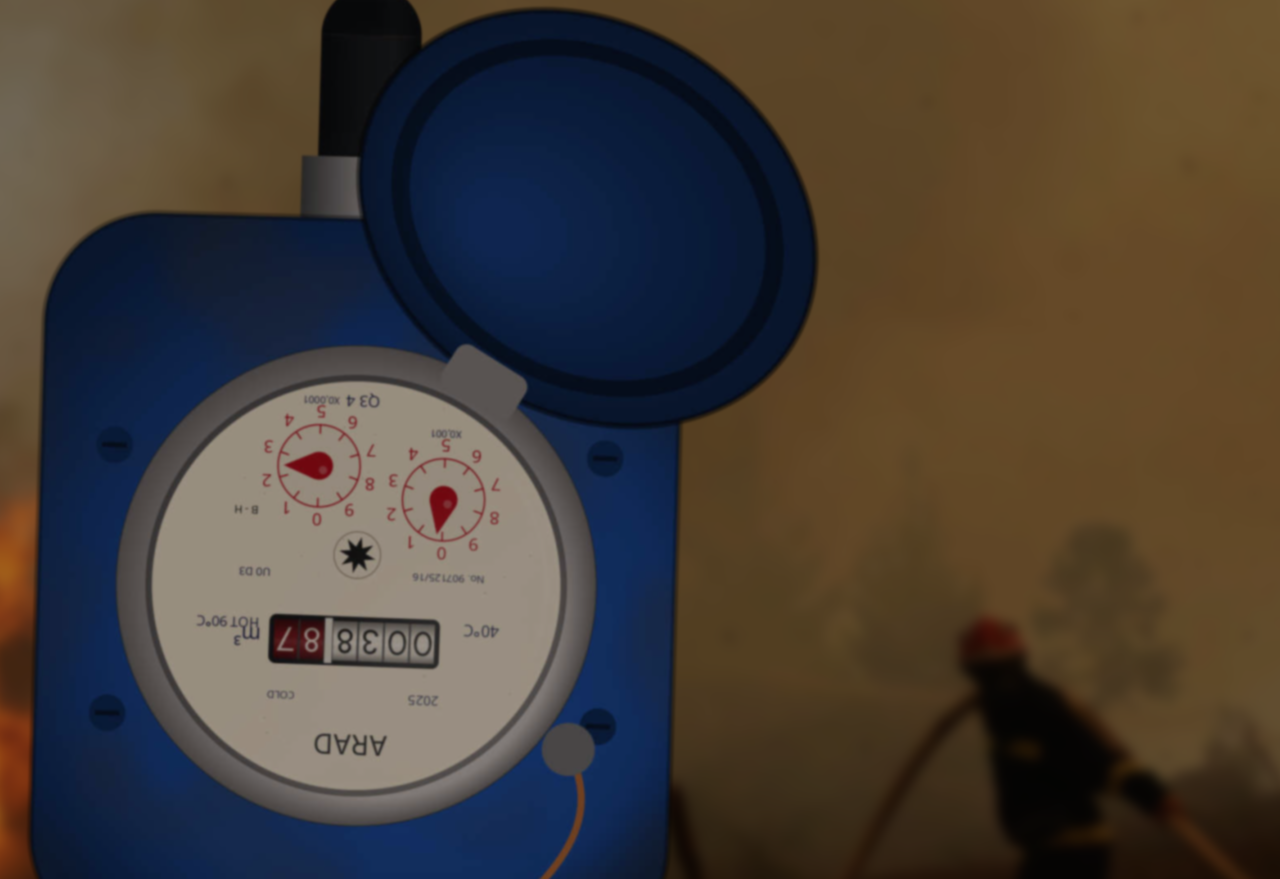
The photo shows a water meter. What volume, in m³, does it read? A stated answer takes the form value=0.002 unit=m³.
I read value=38.8702 unit=m³
